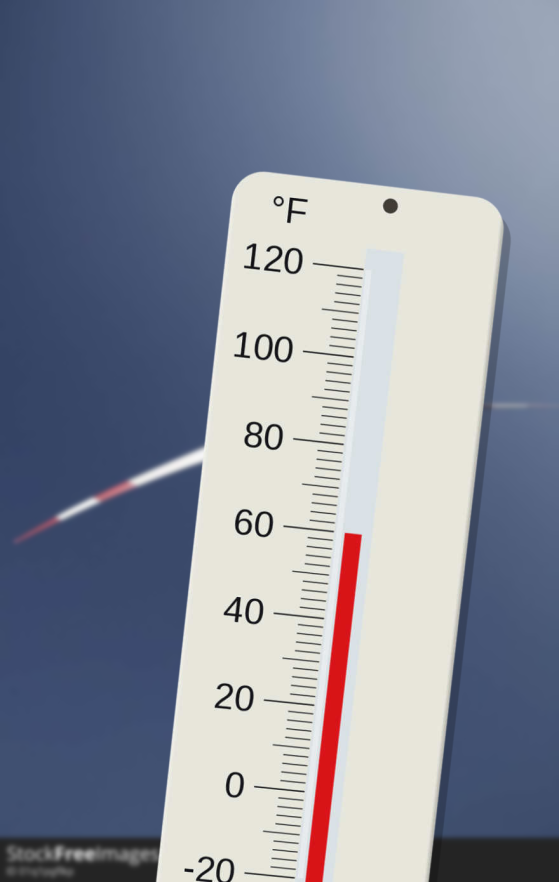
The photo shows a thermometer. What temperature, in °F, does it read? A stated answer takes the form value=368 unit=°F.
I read value=60 unit=°F
